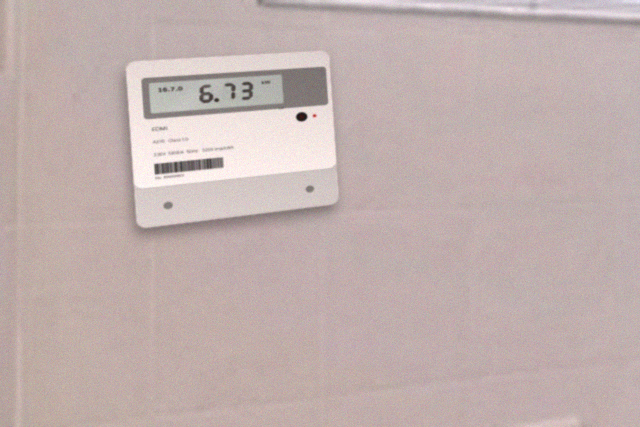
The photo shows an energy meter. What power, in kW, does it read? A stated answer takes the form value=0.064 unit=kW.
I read value=6.73 unit=kW
